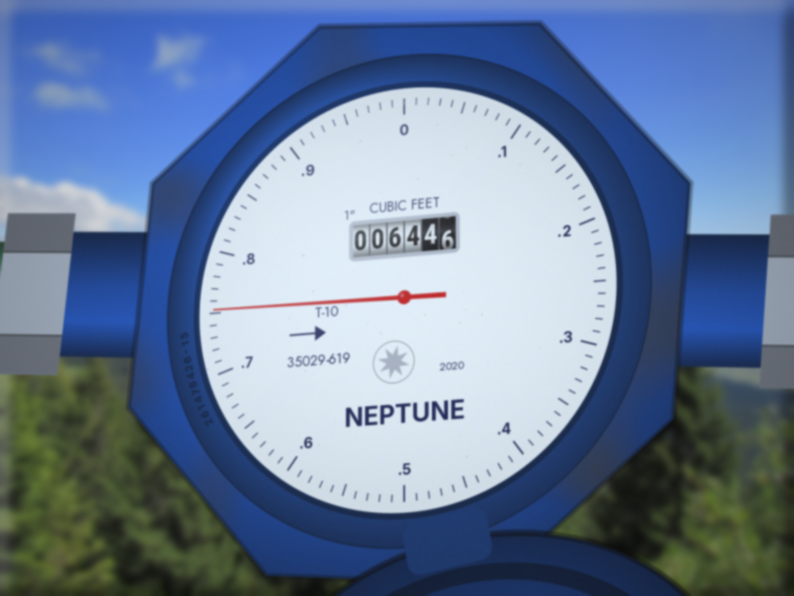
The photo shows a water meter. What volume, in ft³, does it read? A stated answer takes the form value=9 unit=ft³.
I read value=6445.75 unit=ft³
